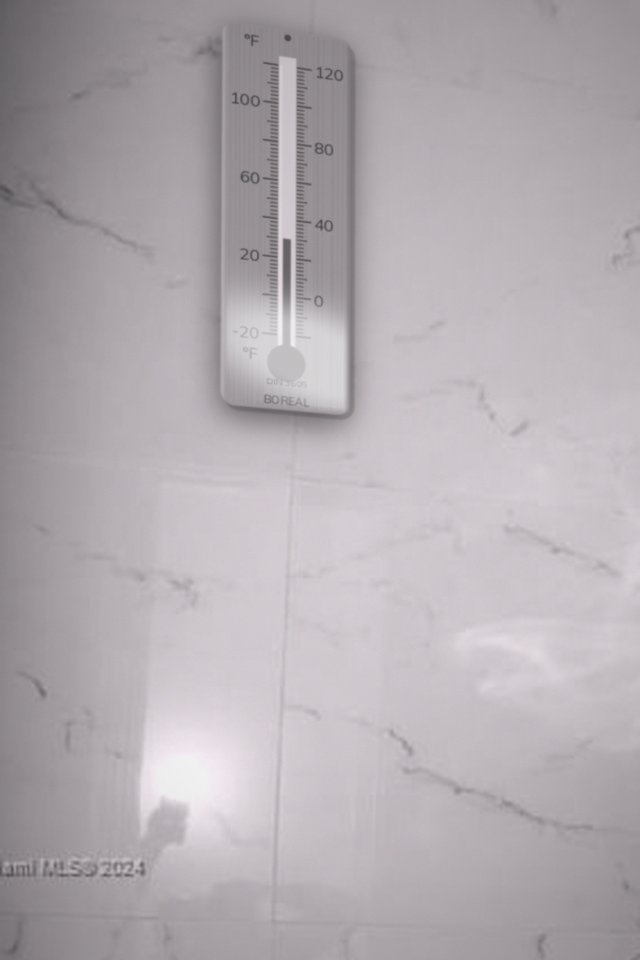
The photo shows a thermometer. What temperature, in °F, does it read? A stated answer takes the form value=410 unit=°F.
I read value=30 unit=°F
